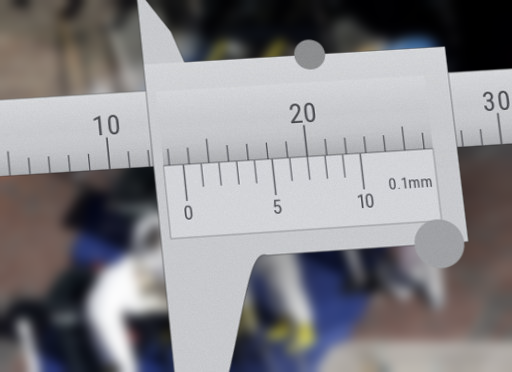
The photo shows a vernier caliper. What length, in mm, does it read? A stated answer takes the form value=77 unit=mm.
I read value=13.7 unit=mm
